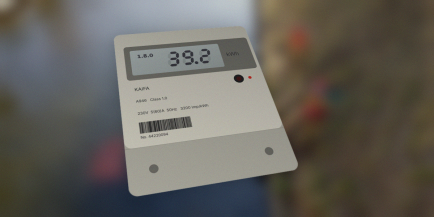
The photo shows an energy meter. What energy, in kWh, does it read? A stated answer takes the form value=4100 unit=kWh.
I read value=39.2 unit=kWh
